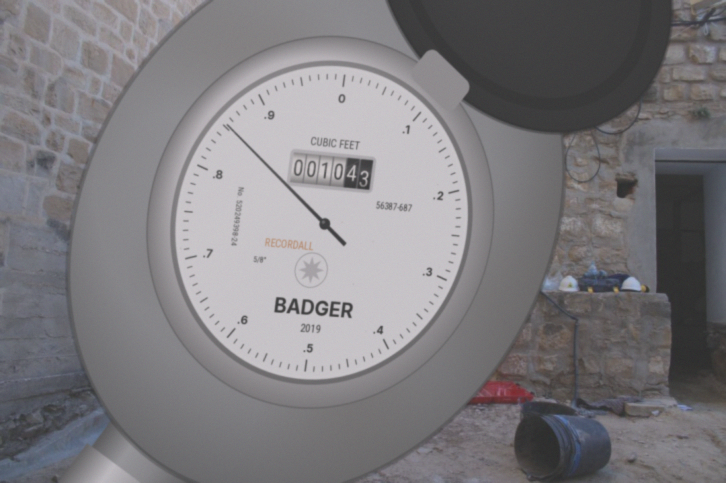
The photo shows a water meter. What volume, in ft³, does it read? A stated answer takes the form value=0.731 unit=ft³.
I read value=1042.85 unit=ft³
